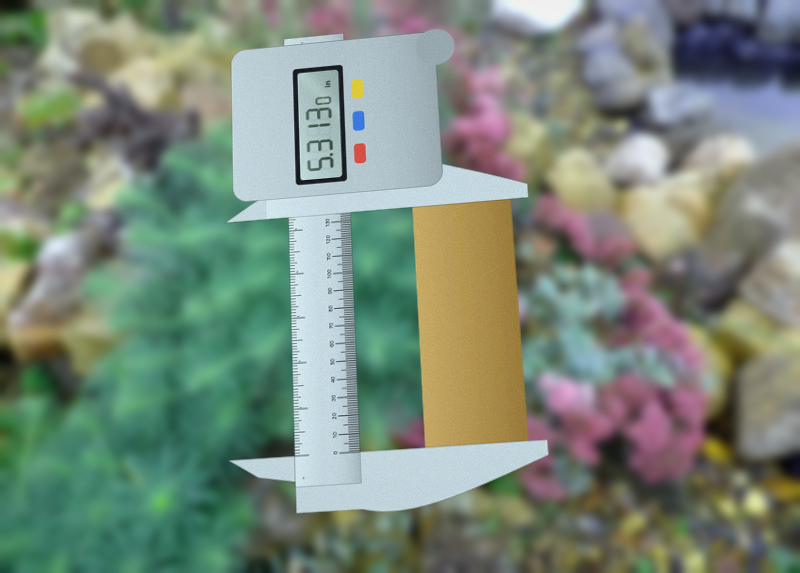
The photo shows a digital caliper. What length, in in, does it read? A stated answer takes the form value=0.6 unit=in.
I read value=5.3130 unit=in
